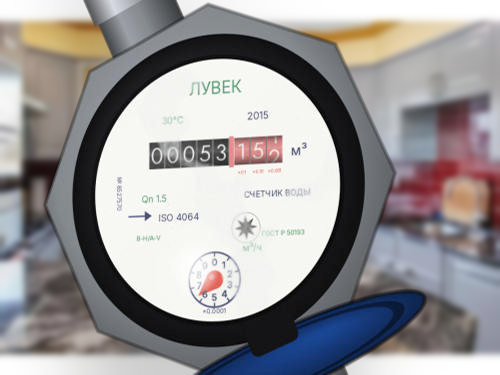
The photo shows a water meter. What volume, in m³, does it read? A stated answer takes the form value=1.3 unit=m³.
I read value=53.1516 unit=m³
